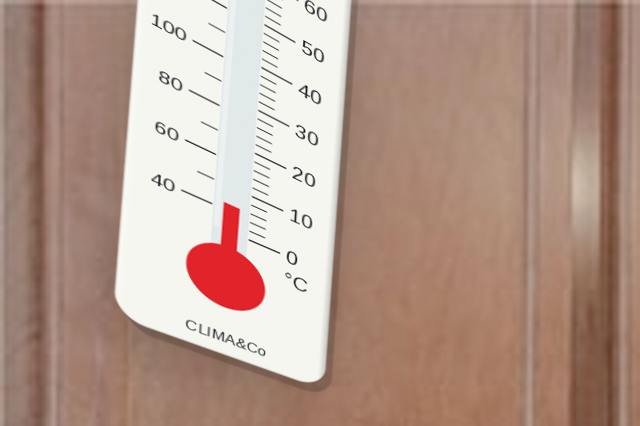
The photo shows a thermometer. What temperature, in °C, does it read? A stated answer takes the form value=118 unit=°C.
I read value=6 unit=°C
